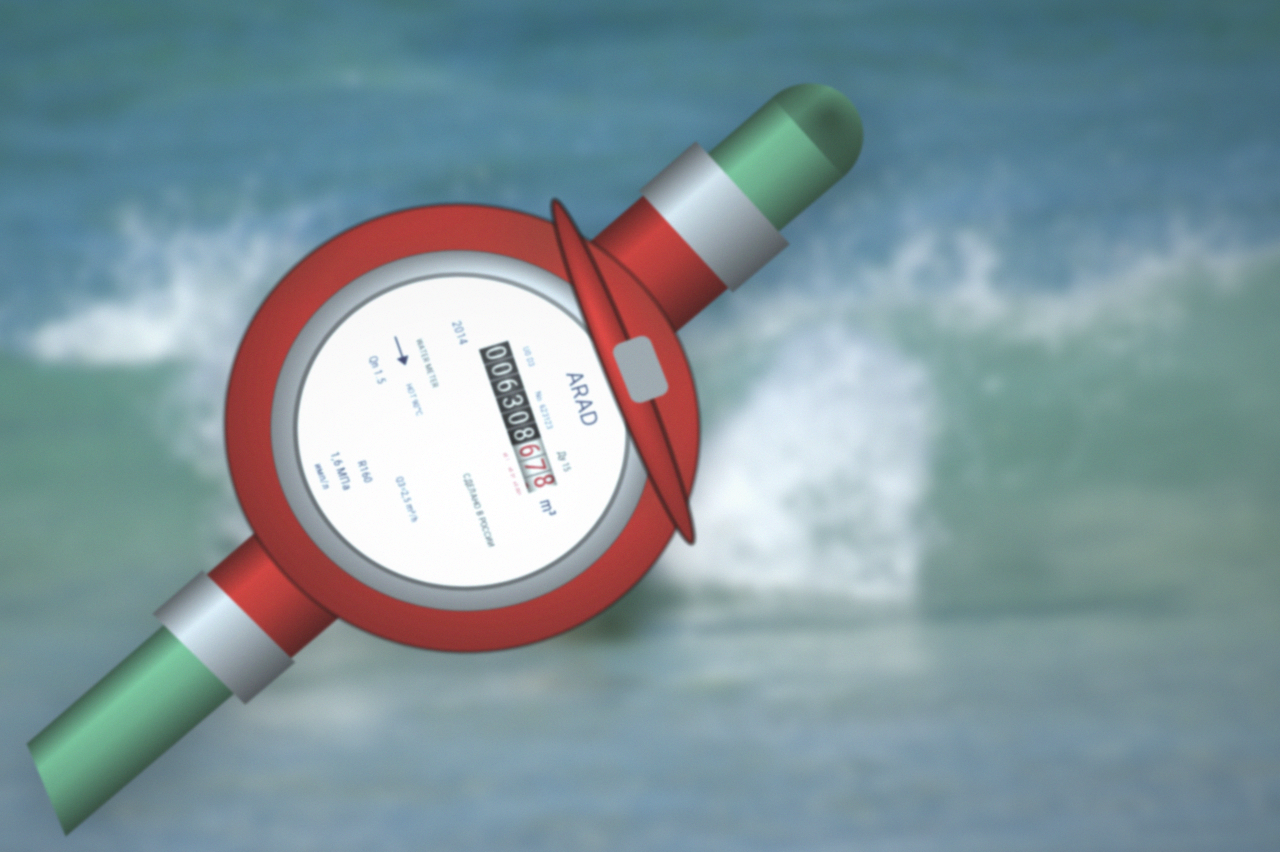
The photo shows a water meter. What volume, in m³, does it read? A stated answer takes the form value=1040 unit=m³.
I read value=6308.678 unit=m³
